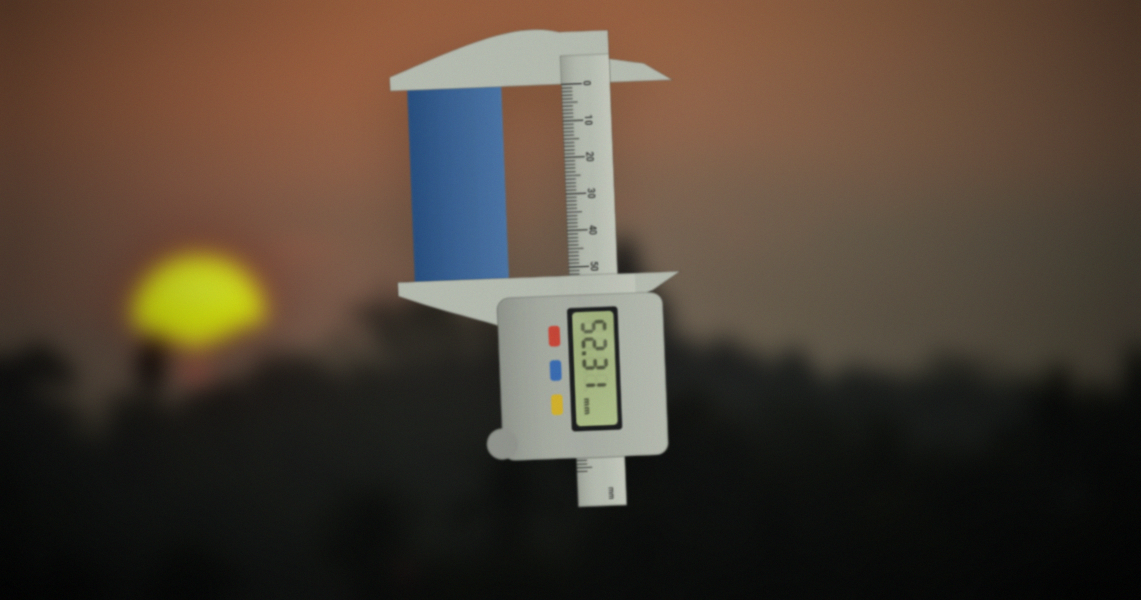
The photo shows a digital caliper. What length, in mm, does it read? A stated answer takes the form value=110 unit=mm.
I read value=52.31 unit=mm
